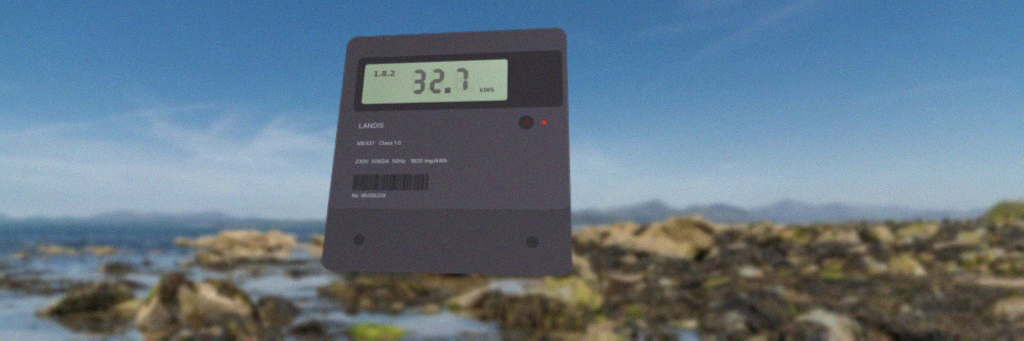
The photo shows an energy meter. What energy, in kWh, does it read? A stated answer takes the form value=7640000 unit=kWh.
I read value=32.7 unit=kWh
